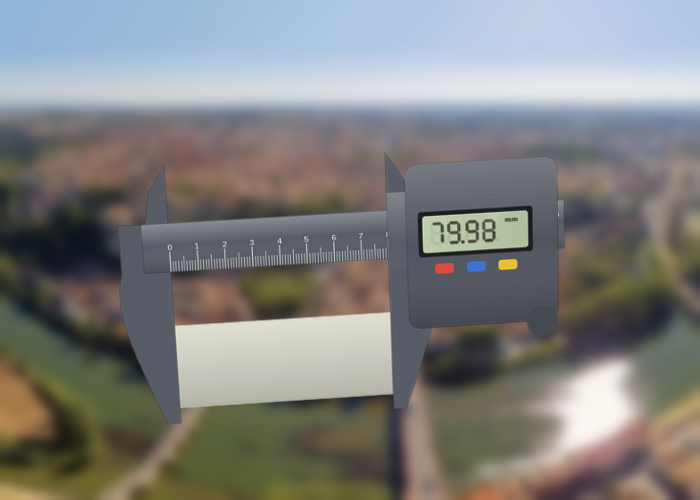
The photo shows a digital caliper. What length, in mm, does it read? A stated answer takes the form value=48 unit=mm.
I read value=79.98 unit=mm
